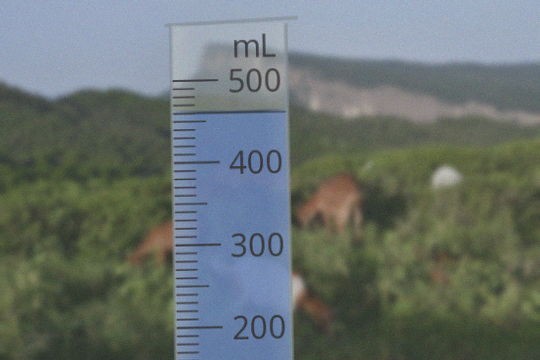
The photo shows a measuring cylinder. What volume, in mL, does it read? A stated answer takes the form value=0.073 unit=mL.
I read value=460 unit=mL
